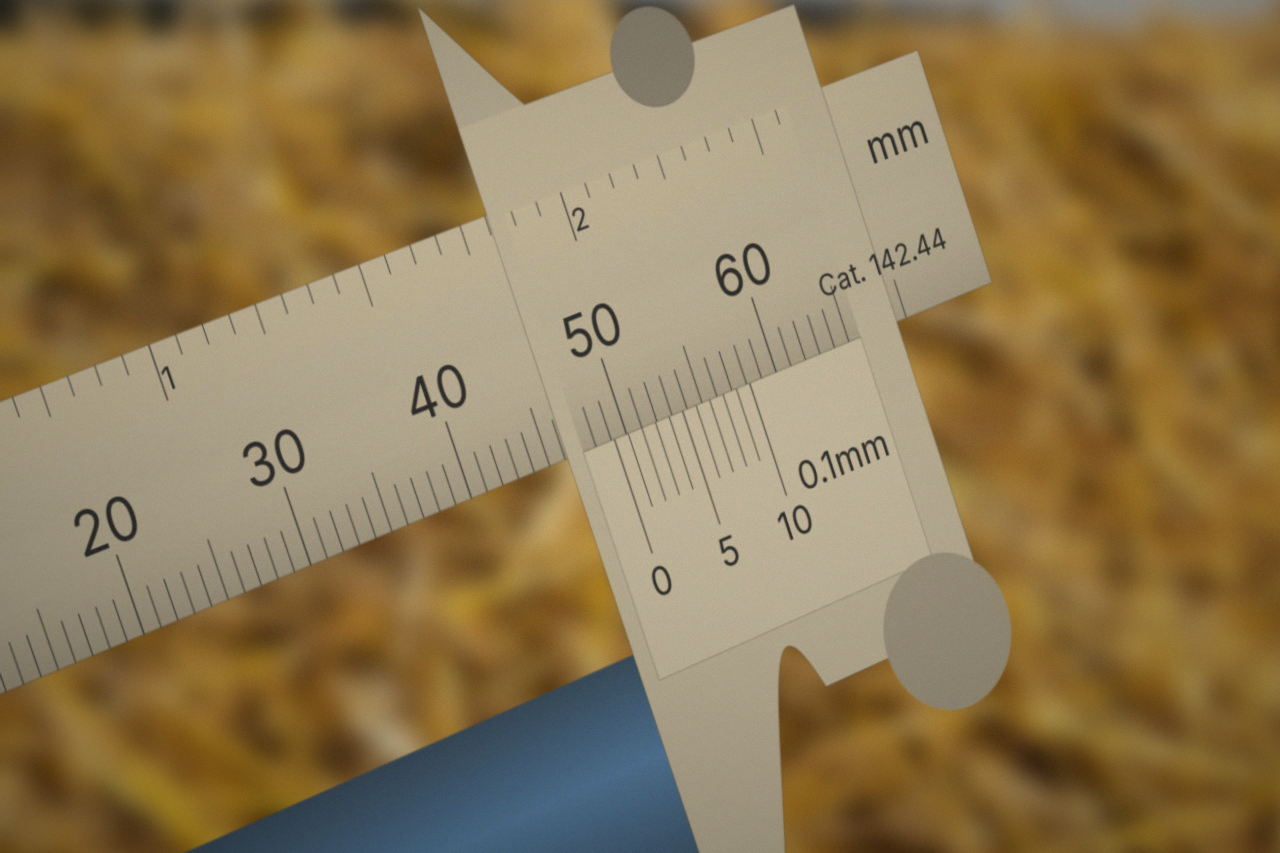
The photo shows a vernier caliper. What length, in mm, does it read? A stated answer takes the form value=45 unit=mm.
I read value=49.2 unit=mm
